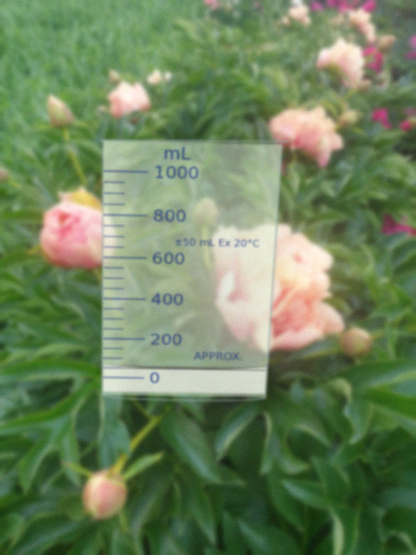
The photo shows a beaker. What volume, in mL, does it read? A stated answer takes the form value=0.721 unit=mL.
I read value=50 unit=mL
